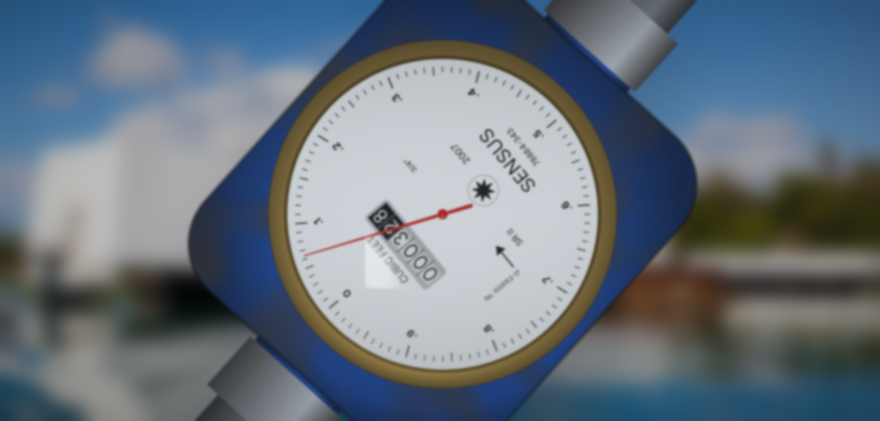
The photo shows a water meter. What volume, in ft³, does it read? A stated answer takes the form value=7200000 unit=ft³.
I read value=328.06 unit=ft³
